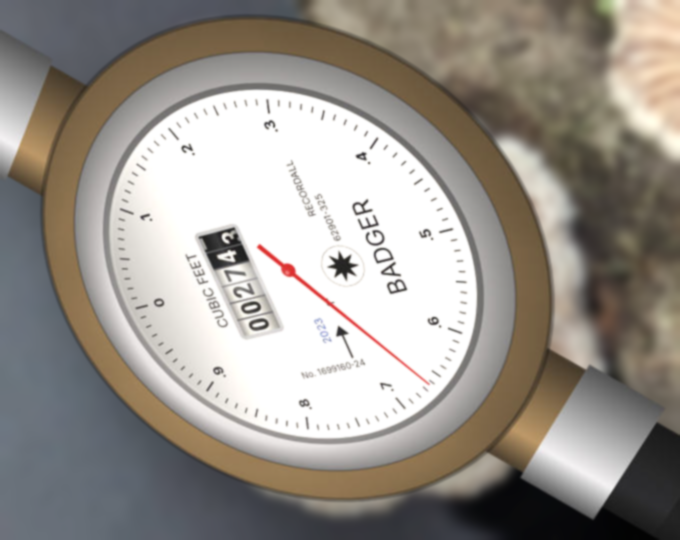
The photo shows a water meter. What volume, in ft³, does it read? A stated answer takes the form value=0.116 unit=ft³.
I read value=2742.66 unit=ft³
